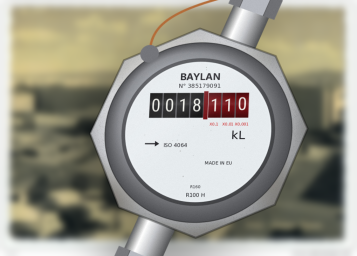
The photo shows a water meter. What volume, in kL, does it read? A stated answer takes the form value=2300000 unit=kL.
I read value=18.110 unit=kL
